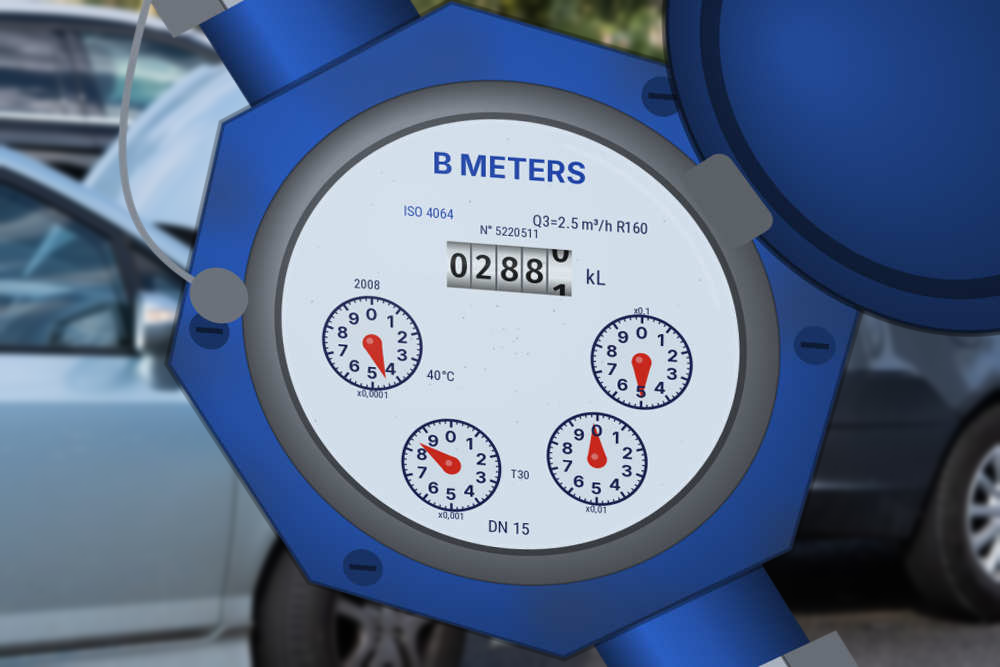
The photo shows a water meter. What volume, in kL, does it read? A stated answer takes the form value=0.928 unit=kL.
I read value=2880.4984 unit=kL
